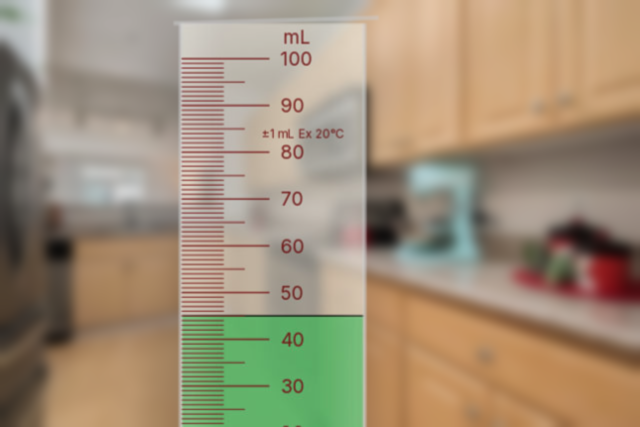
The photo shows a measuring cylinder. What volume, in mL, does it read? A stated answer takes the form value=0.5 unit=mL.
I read value=45 unit=mL
